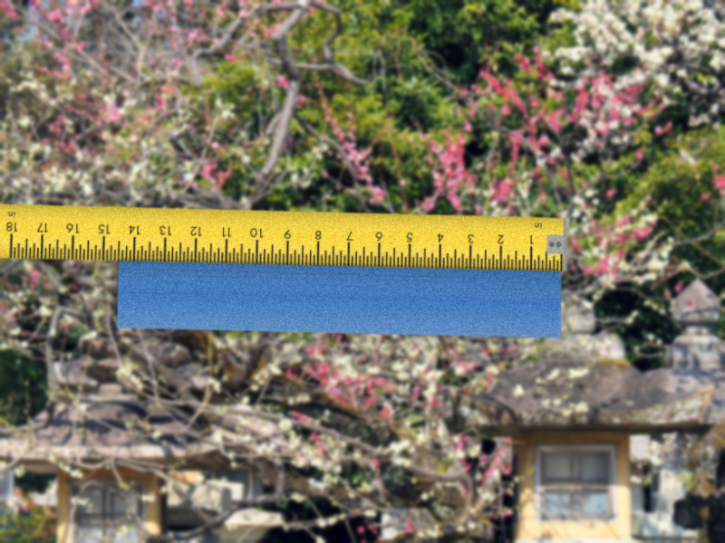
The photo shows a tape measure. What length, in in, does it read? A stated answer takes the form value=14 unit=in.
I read value=14.5 unit=in
